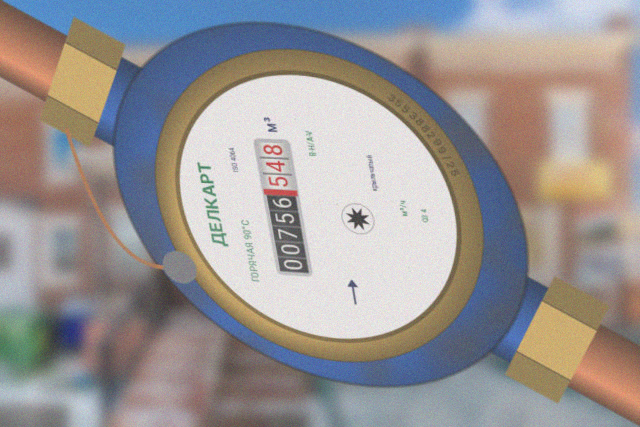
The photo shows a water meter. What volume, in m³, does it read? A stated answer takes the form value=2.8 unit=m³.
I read value=756.548 unit=m³
